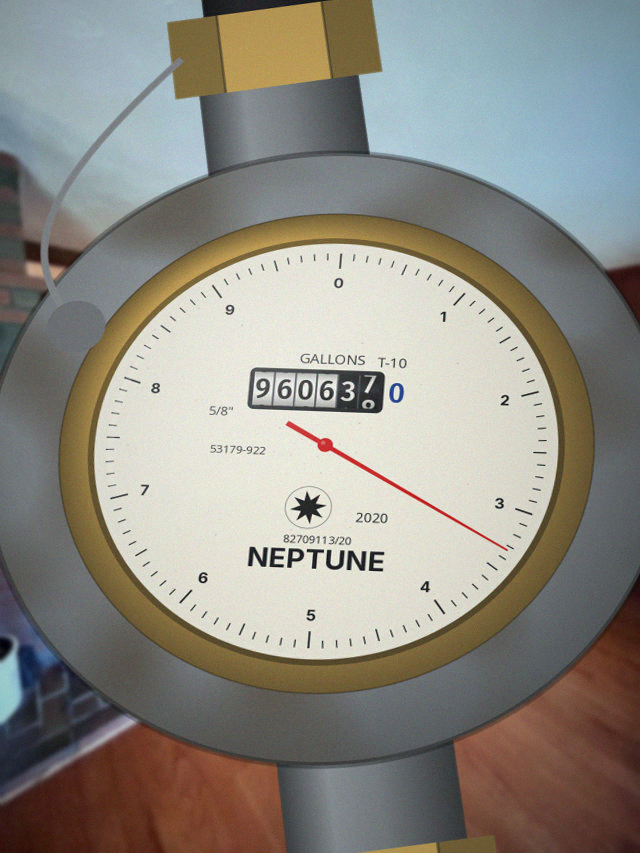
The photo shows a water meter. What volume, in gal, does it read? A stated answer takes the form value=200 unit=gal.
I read value=9606373.3 unit=gal
